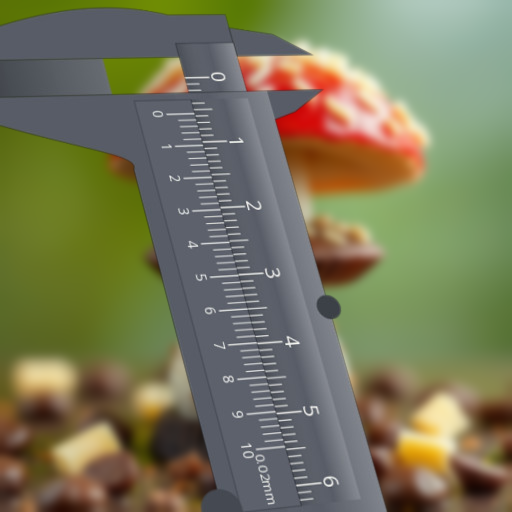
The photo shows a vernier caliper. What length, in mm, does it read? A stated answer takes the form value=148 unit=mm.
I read value=5.6 unit=mm
